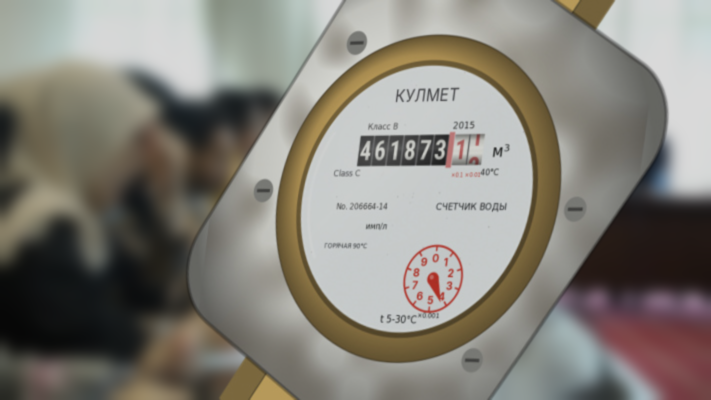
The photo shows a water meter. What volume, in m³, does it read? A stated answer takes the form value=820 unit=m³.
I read value=461873.114 unit=m³
